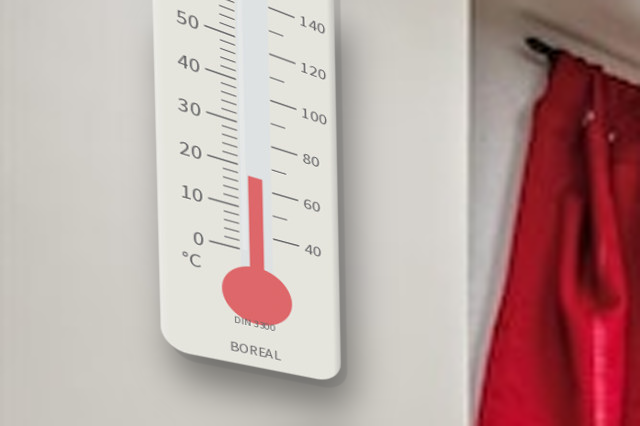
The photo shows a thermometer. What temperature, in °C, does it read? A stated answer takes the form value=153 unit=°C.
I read value=18 unit=°C
